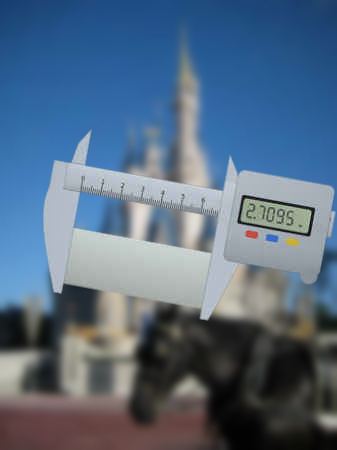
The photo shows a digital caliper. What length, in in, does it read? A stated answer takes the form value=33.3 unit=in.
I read value=2.7095 unit=in
